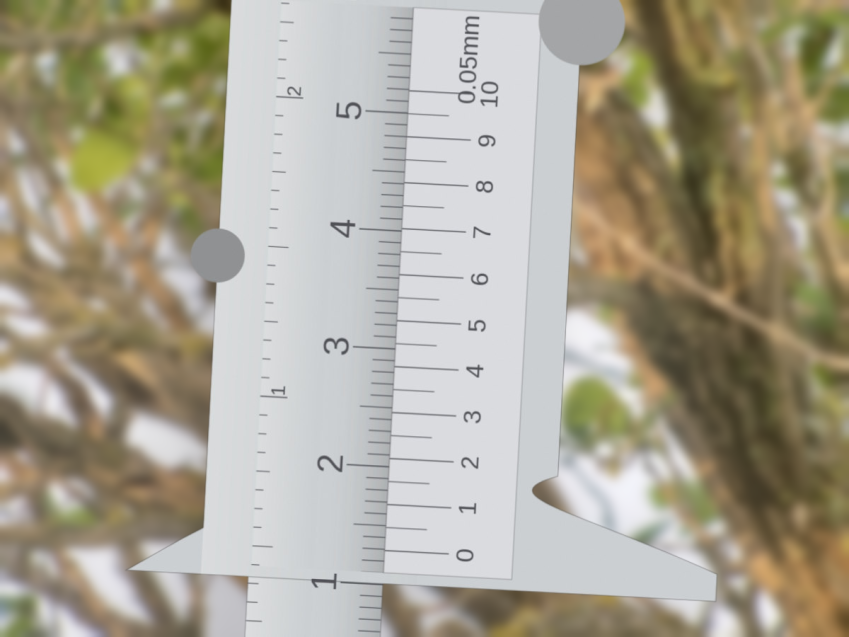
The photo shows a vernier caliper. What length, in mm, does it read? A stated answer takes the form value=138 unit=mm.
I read value=12.9 unit=mm
